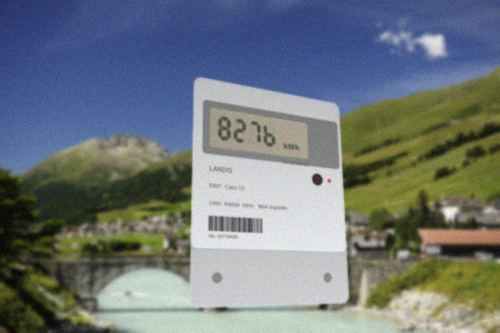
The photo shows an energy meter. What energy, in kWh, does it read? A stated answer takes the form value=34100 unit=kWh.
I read value=8276 unit=kWh
